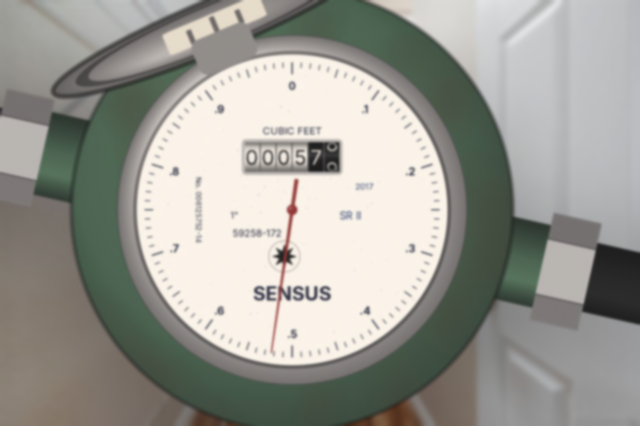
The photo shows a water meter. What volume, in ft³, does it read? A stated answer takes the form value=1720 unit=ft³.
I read value=578.52 unit=ft³
